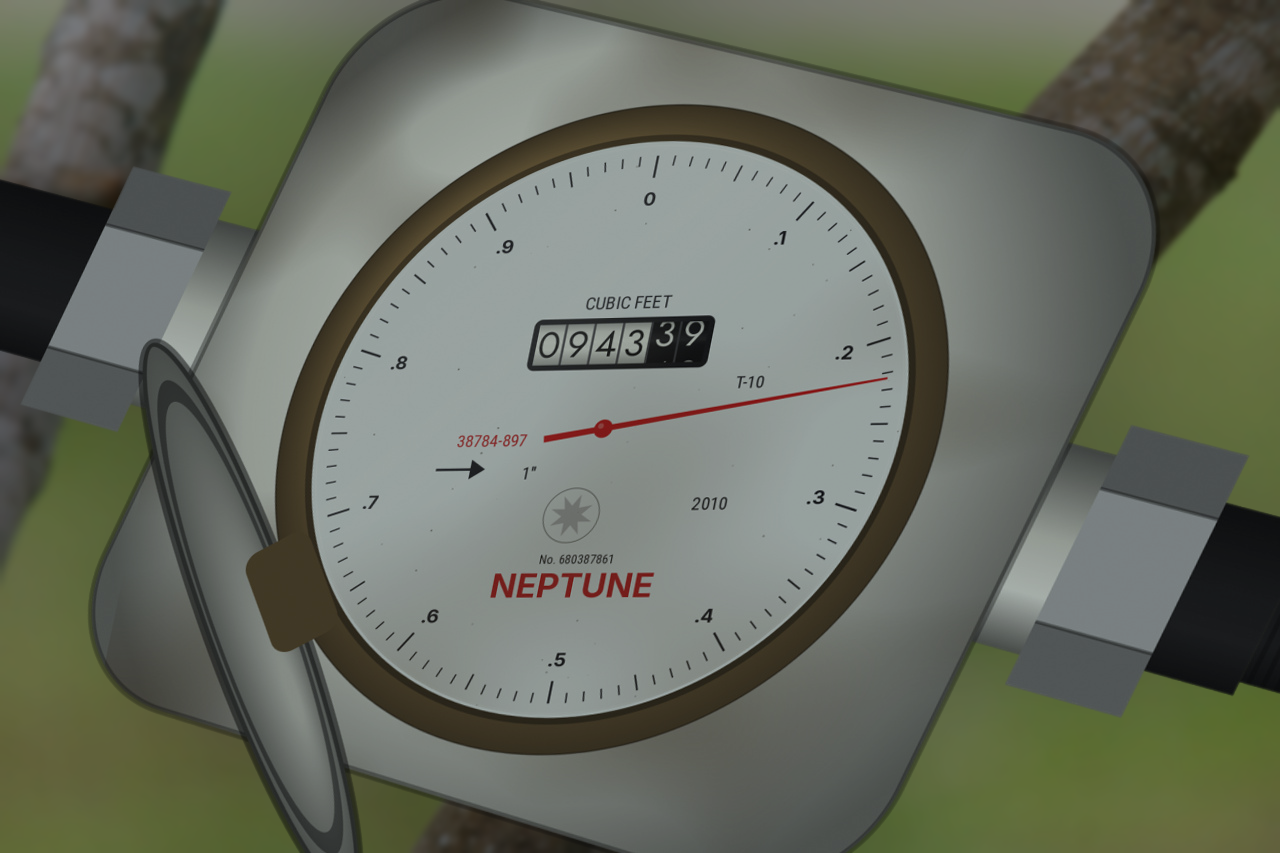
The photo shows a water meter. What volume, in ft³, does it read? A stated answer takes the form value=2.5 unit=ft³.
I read value=94339.22 unit=ft³
